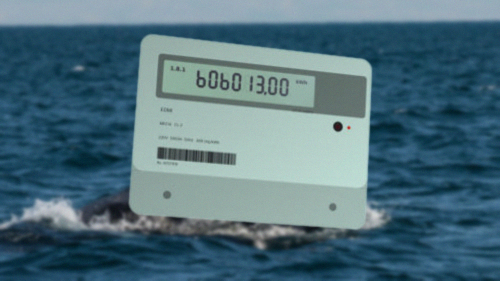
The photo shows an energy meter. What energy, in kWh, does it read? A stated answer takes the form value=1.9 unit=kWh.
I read value=606013.00 unit=kWh
